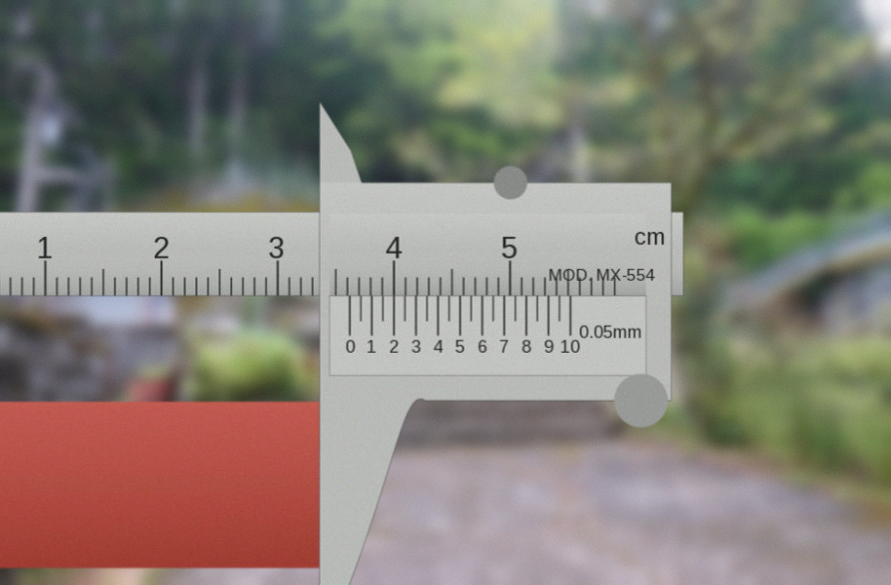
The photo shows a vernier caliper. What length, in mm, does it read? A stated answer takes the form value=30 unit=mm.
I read value=36.2 unit=mm
